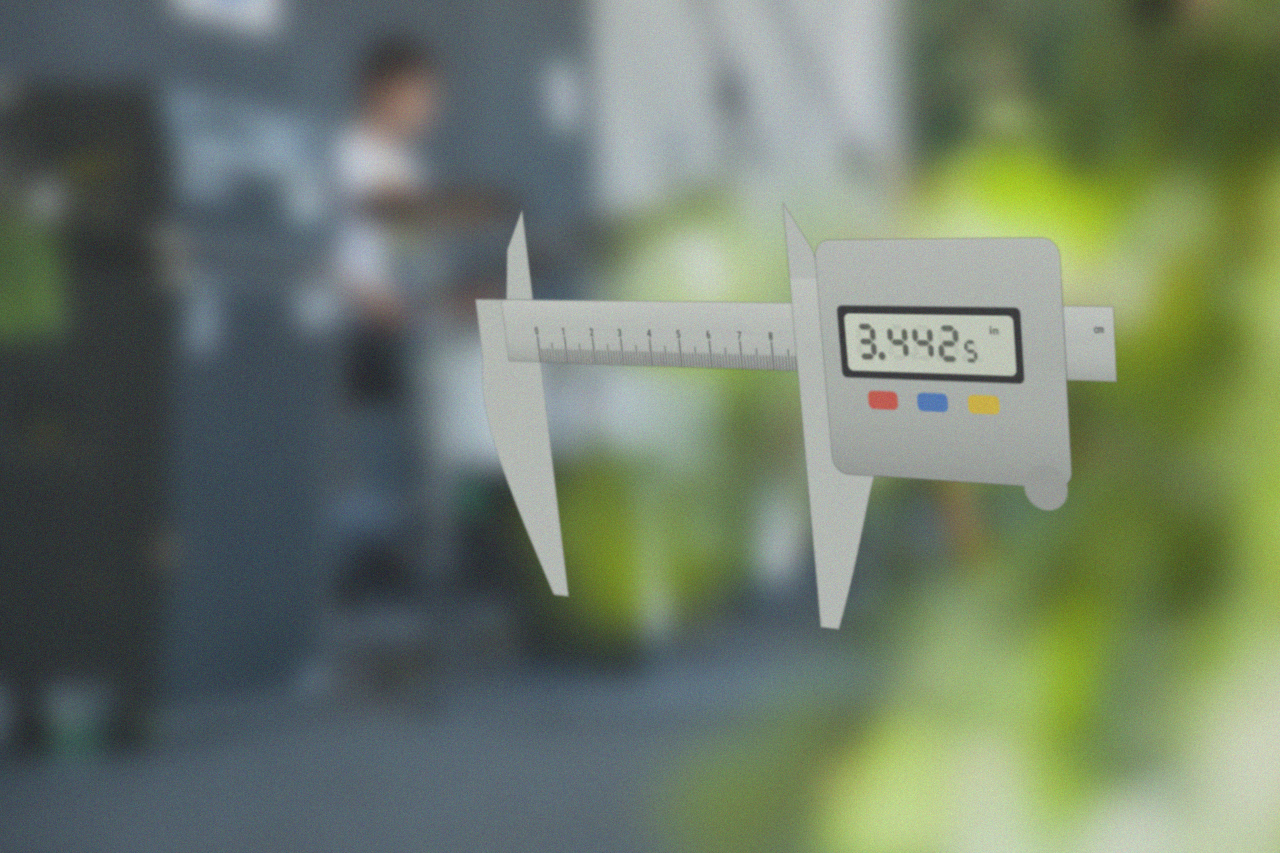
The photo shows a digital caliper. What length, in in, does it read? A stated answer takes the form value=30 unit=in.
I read value=3.4425 unit=in
